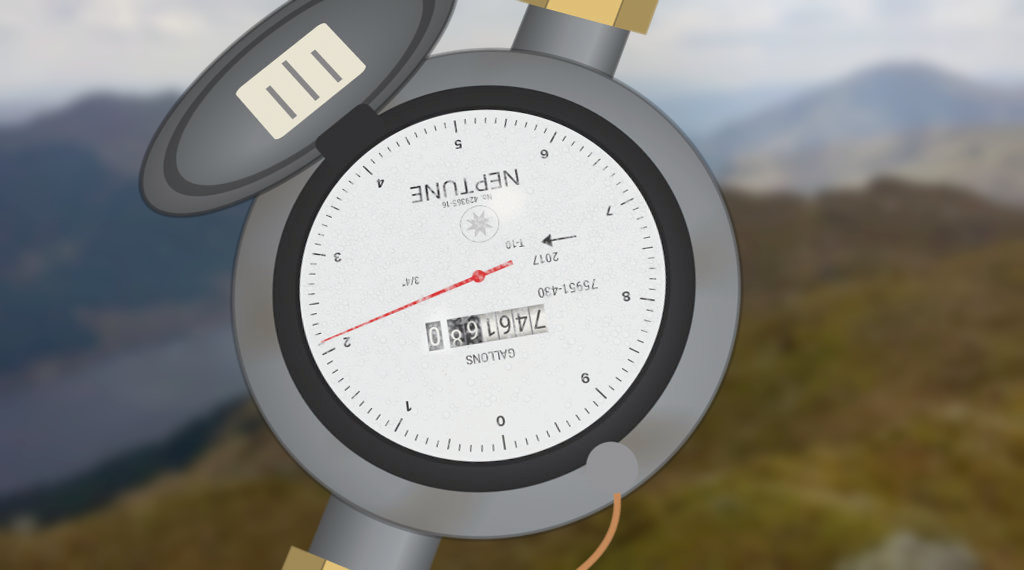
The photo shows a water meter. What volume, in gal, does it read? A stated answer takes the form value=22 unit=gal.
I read value=7461682.1 unit=gal
